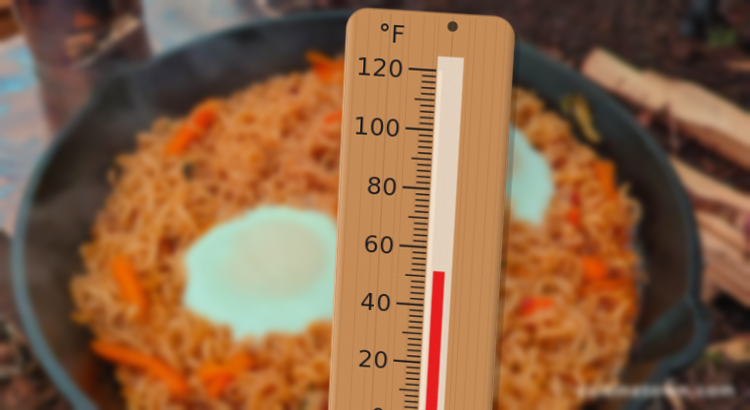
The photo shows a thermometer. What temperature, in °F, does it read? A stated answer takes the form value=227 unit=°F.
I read value=52 unit=°F
